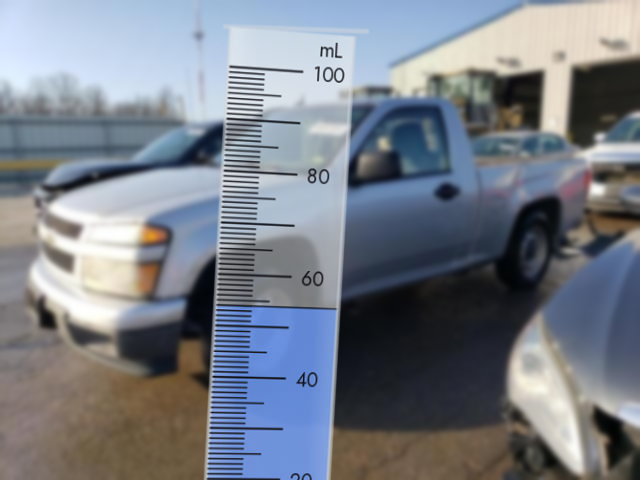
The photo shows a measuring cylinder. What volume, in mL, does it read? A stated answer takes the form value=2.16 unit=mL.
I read value=54 unit=mL
